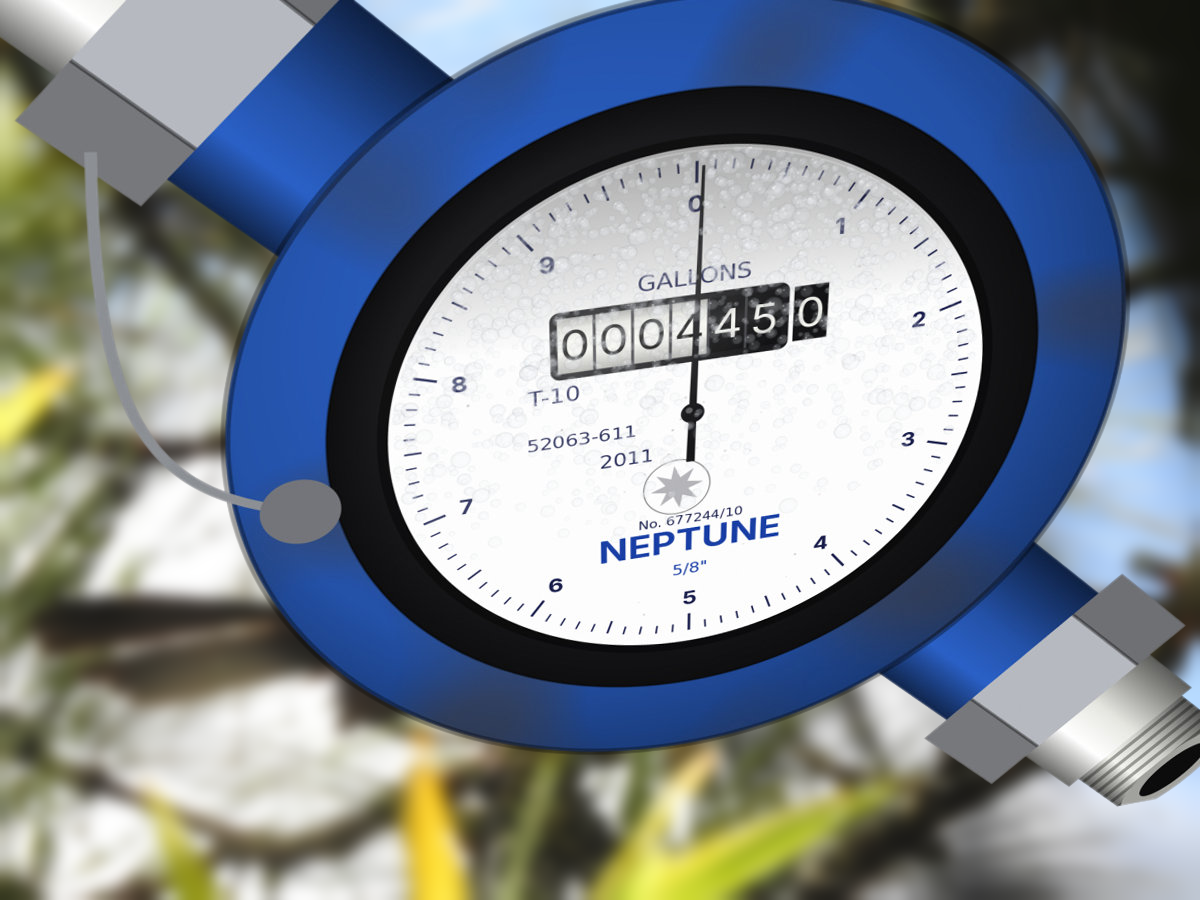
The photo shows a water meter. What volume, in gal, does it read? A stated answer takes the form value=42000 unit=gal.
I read value=4450.0 unit=gal
